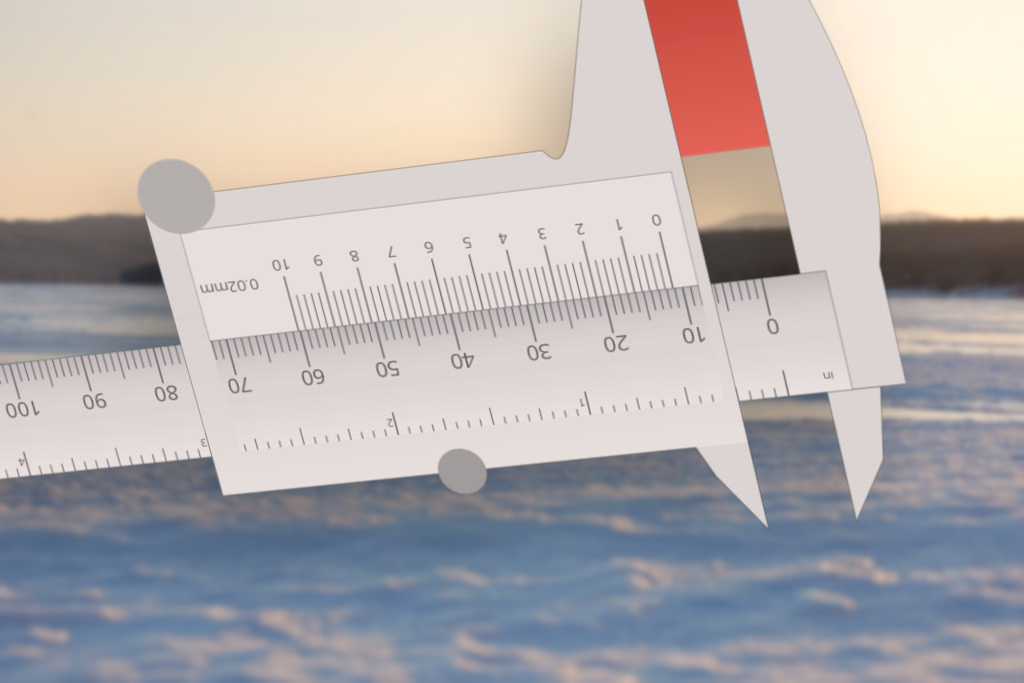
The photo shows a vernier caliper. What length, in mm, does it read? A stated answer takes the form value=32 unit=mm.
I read value=11.2 unit=mm
